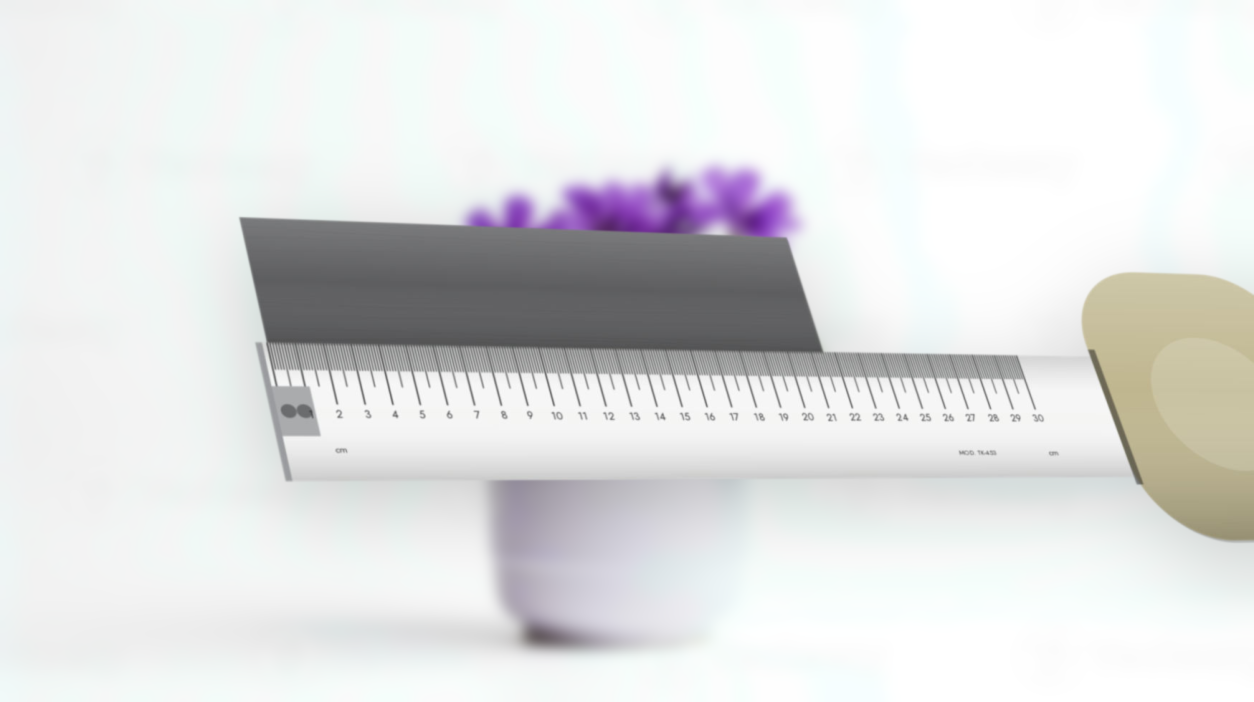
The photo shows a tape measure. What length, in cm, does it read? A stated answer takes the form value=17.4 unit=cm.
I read value=21.5 unit=cm
